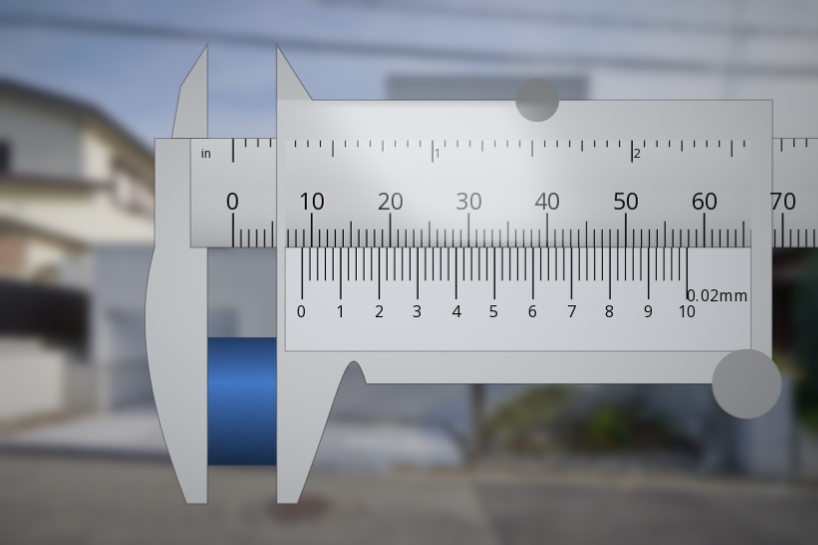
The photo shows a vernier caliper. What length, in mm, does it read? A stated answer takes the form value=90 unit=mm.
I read value=8.8 unit=mm
